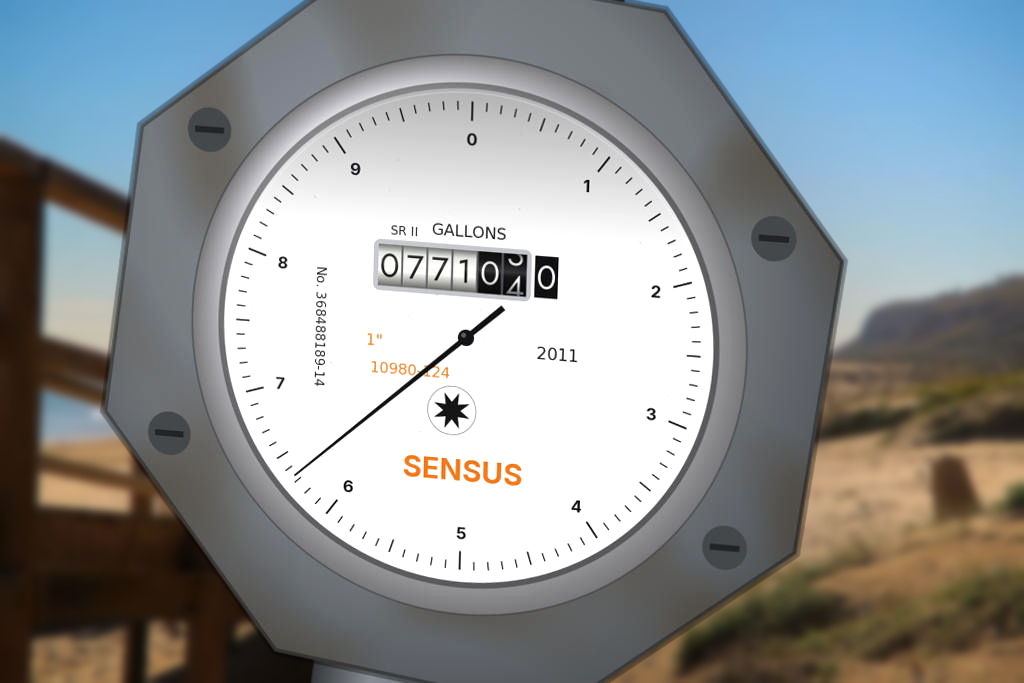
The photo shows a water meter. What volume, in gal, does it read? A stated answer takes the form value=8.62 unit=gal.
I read value=771036.3 unit=gal
